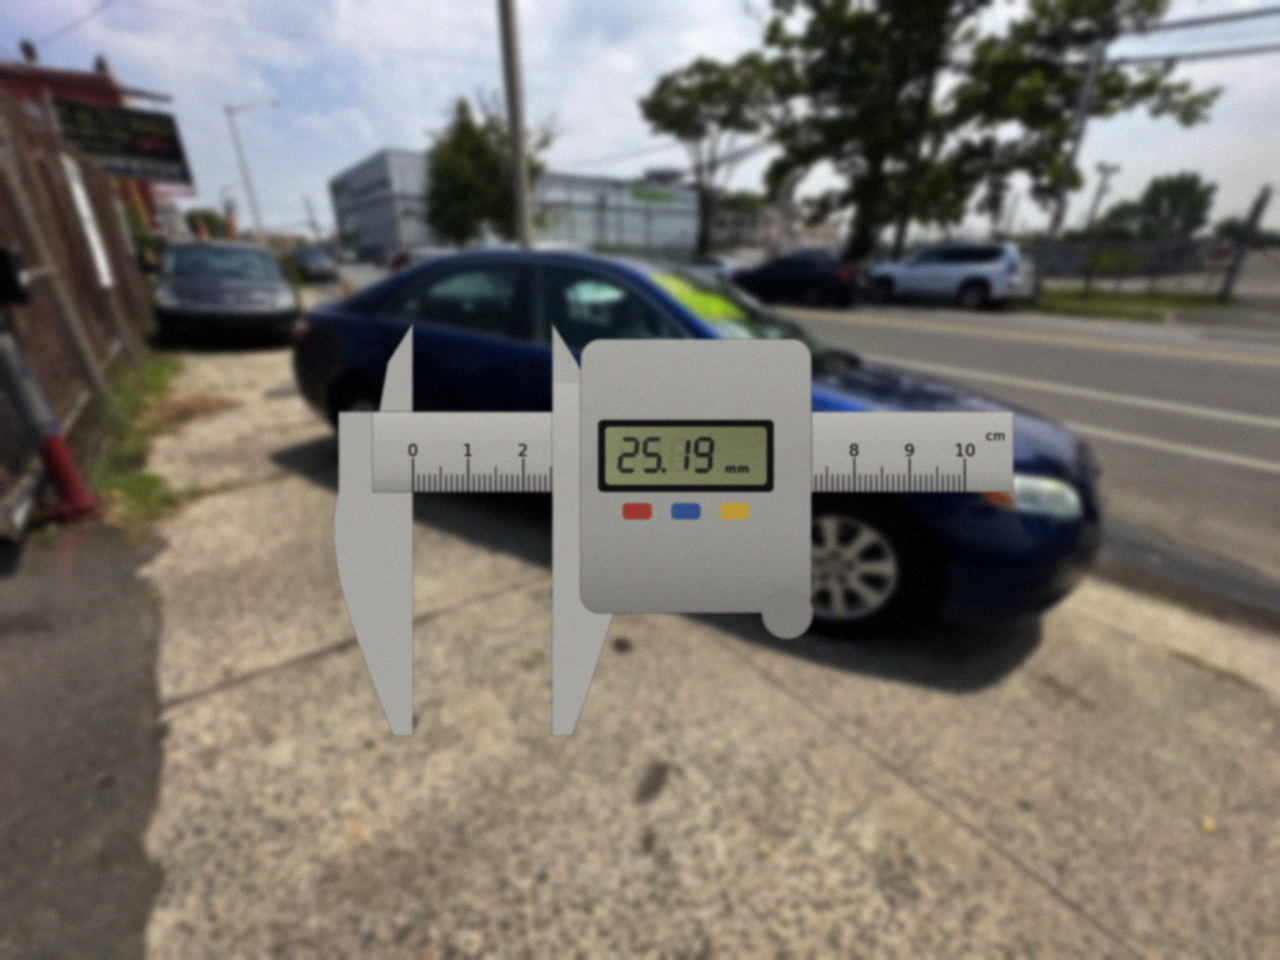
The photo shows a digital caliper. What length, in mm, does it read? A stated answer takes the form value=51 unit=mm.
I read value=25.19 unit=mm
